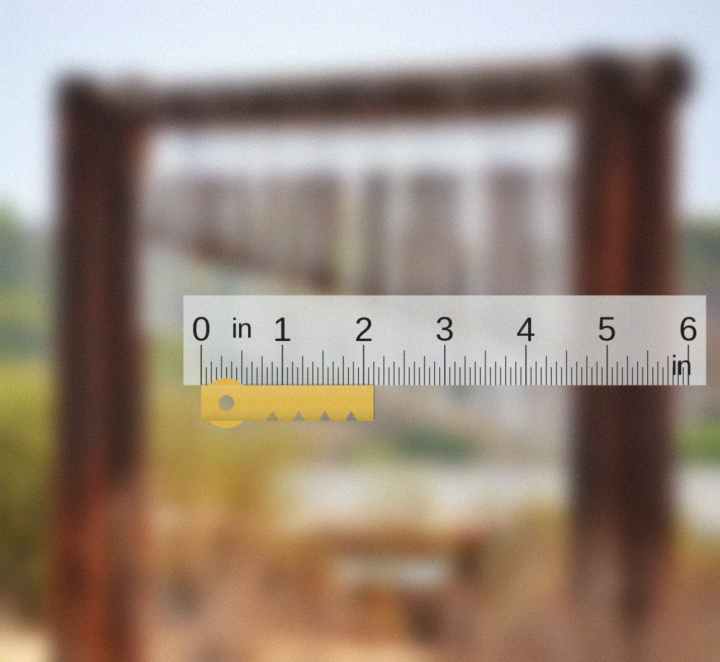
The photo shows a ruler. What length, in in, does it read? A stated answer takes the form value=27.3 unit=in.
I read value=2.125 unit=in
